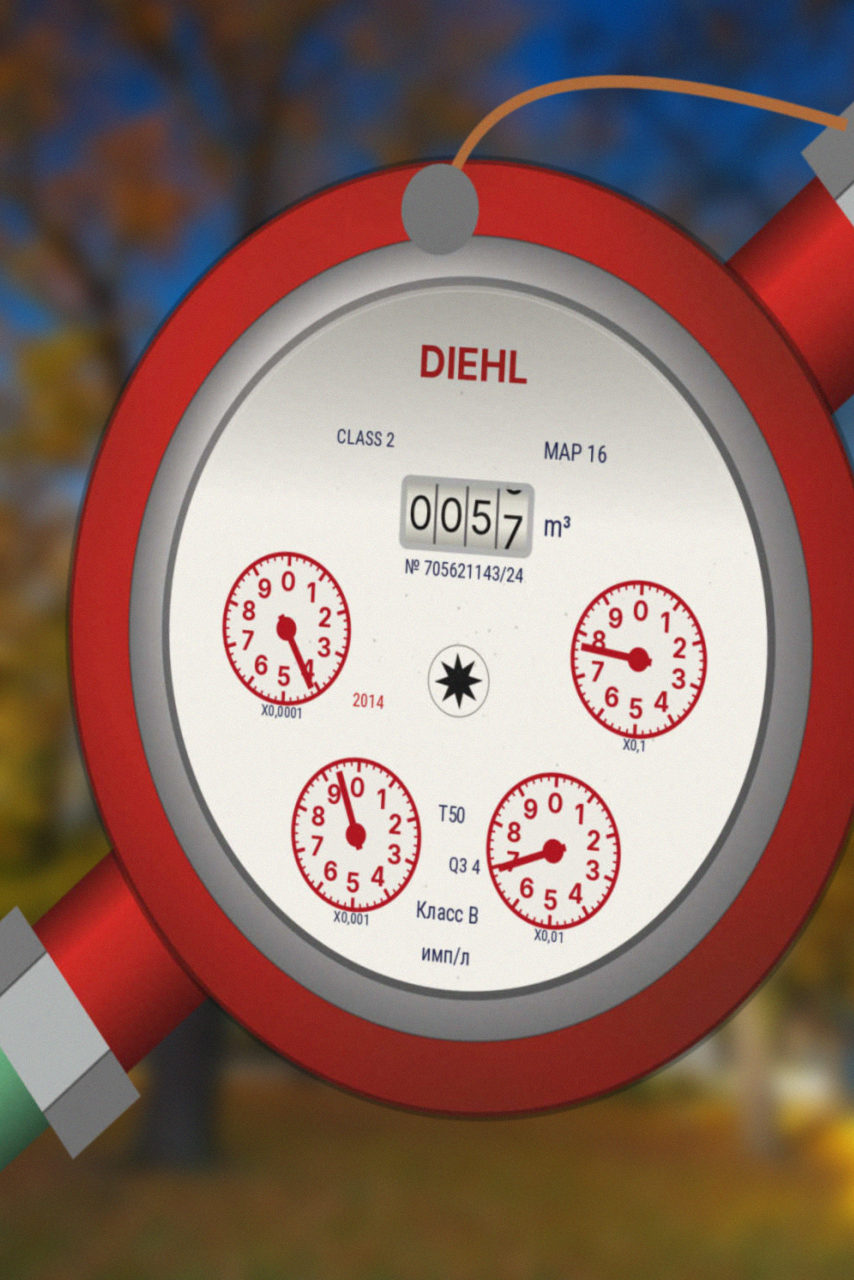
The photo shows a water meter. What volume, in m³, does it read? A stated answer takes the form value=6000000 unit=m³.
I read value=56.7694 unit=m³
